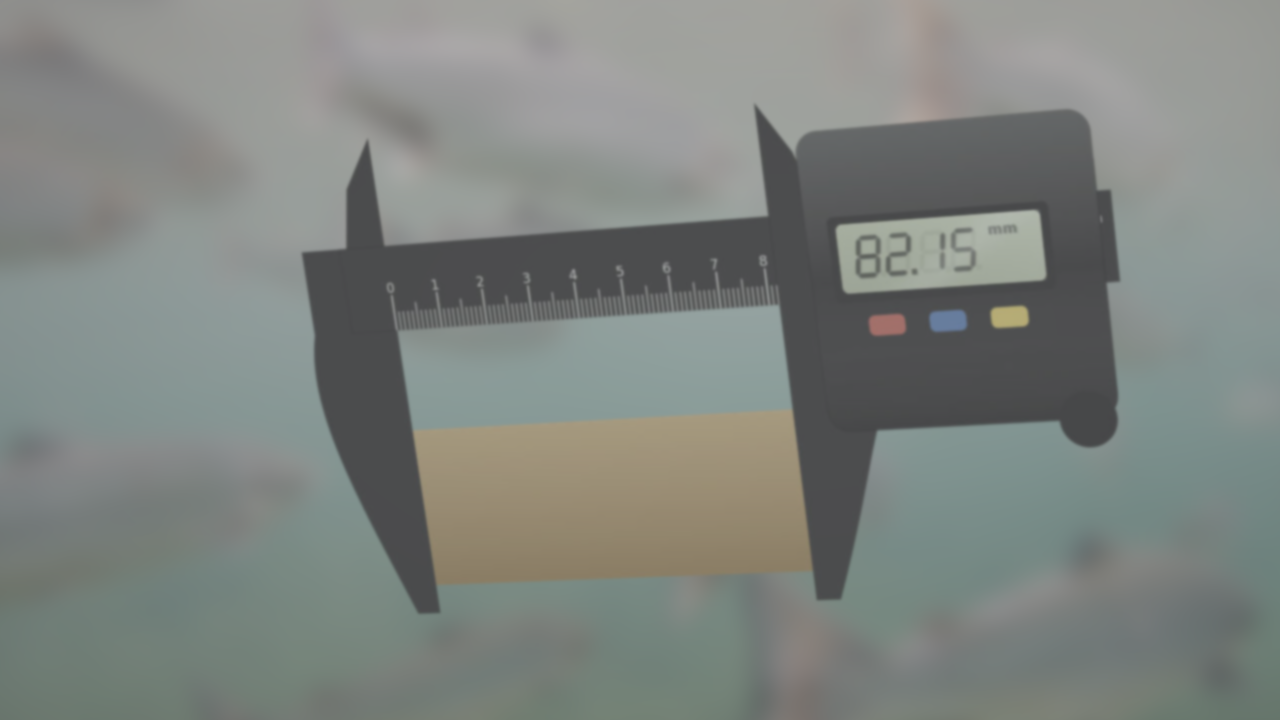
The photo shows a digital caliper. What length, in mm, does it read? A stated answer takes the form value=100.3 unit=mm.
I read value=82.15 unit=mm
